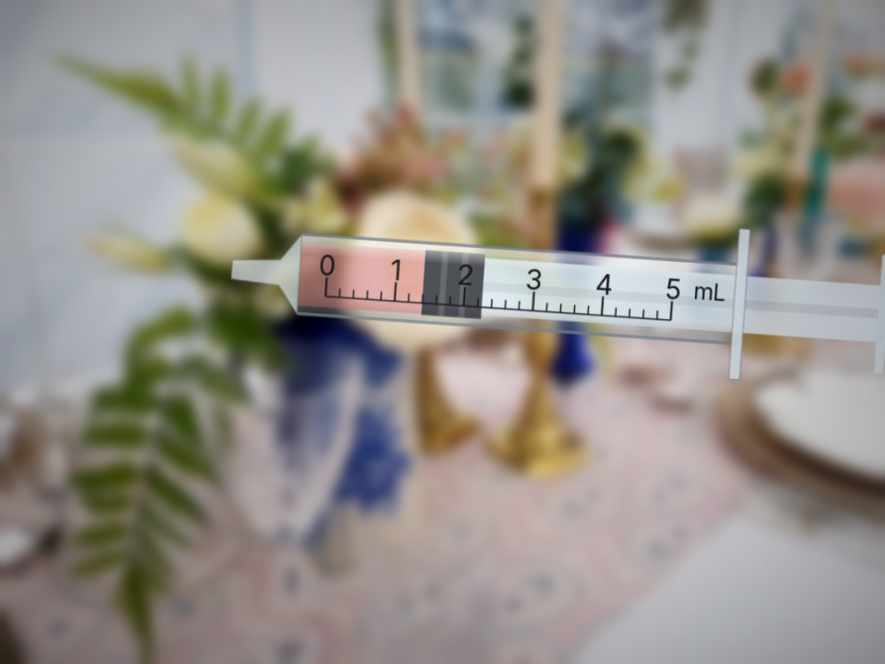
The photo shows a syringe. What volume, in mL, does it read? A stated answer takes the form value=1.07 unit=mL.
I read value=1.4 unit=mL
